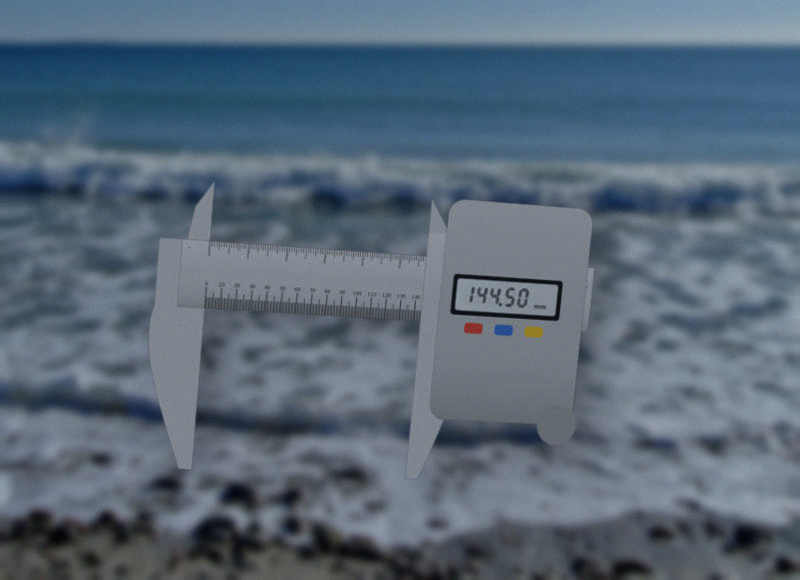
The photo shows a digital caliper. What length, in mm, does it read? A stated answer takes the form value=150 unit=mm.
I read value=144.50 unit=mm
